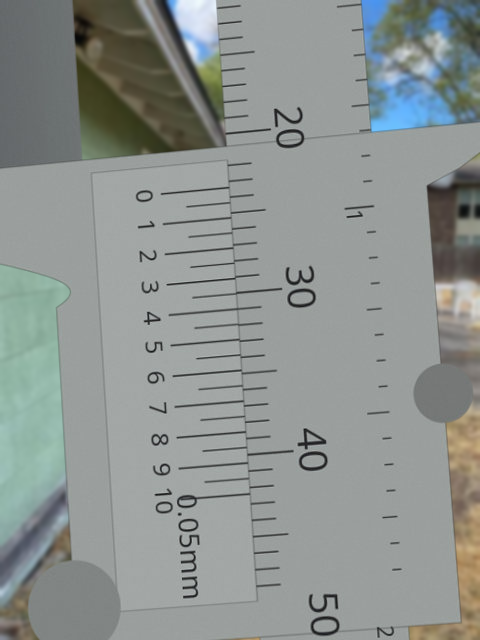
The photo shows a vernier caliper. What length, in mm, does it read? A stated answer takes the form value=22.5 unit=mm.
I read value=23.4 unit=mm
